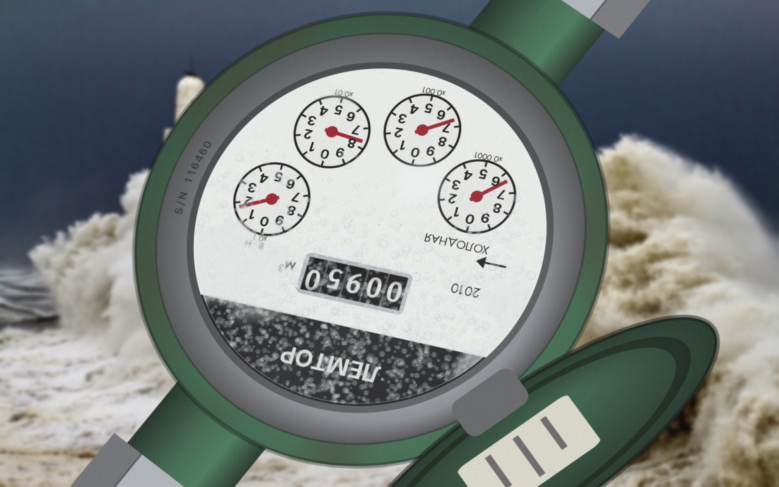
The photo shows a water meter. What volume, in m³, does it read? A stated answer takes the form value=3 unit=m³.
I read value=950.1766 unit=m³
